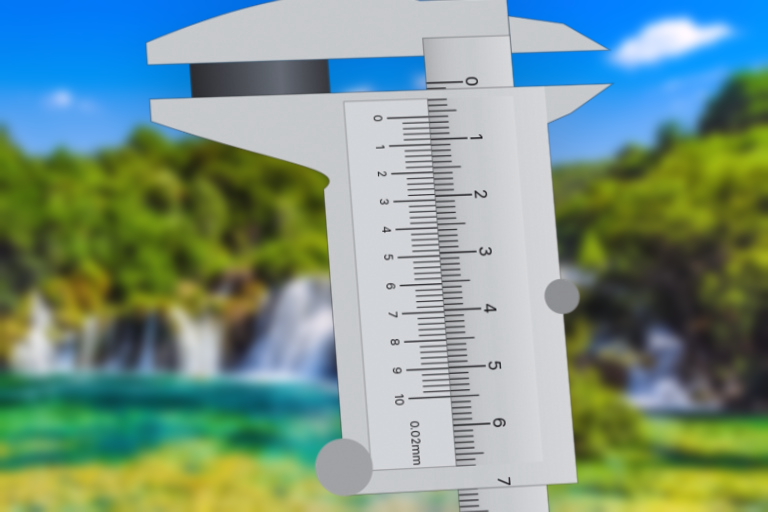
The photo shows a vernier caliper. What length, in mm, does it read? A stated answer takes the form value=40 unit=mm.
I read value=6.0 unit=mm
